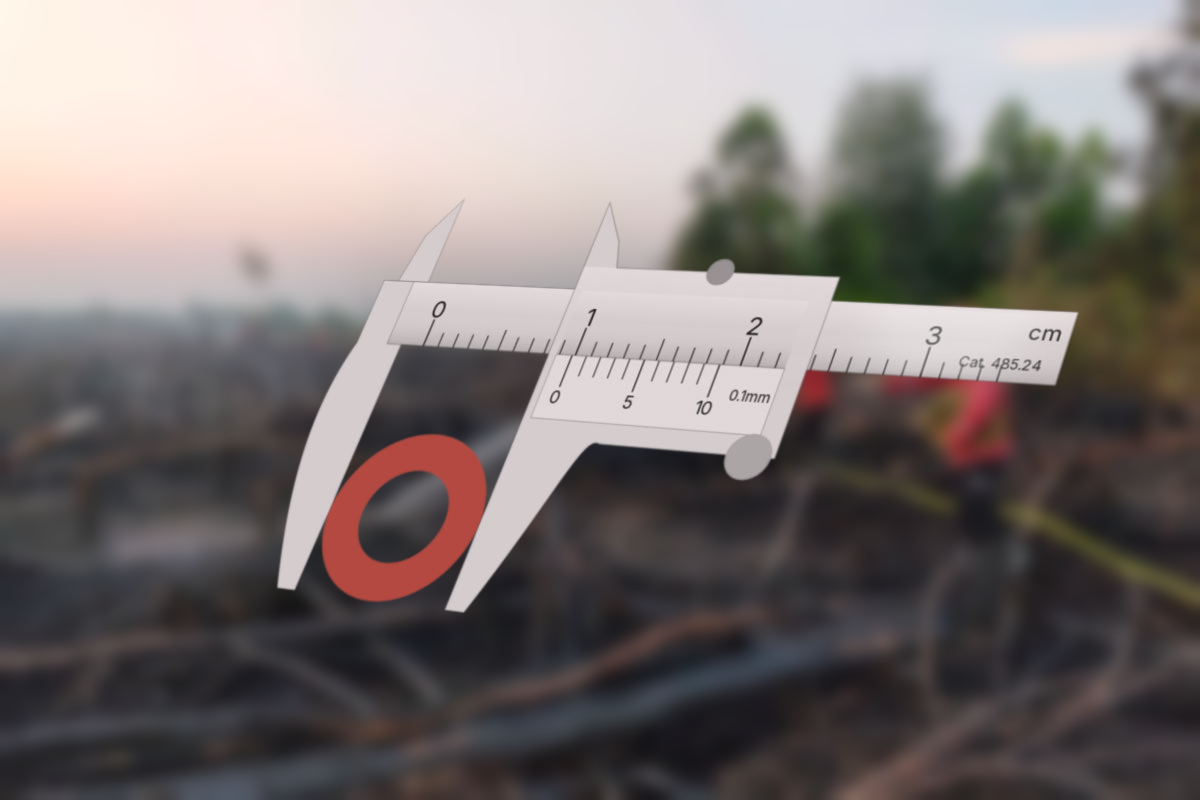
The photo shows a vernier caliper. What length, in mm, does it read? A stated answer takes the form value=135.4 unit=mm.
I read value=9.8 unit=mm
